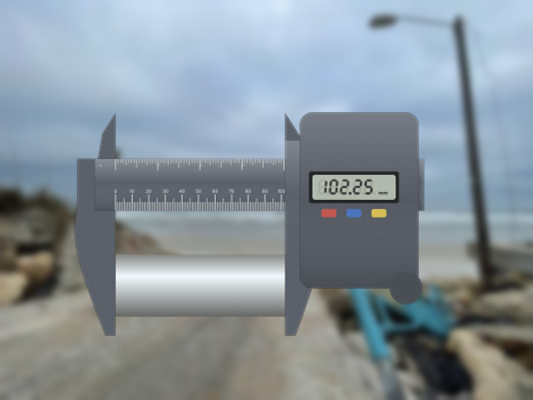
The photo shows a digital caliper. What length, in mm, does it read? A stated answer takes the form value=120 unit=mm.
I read value=102.25 unit=mm
